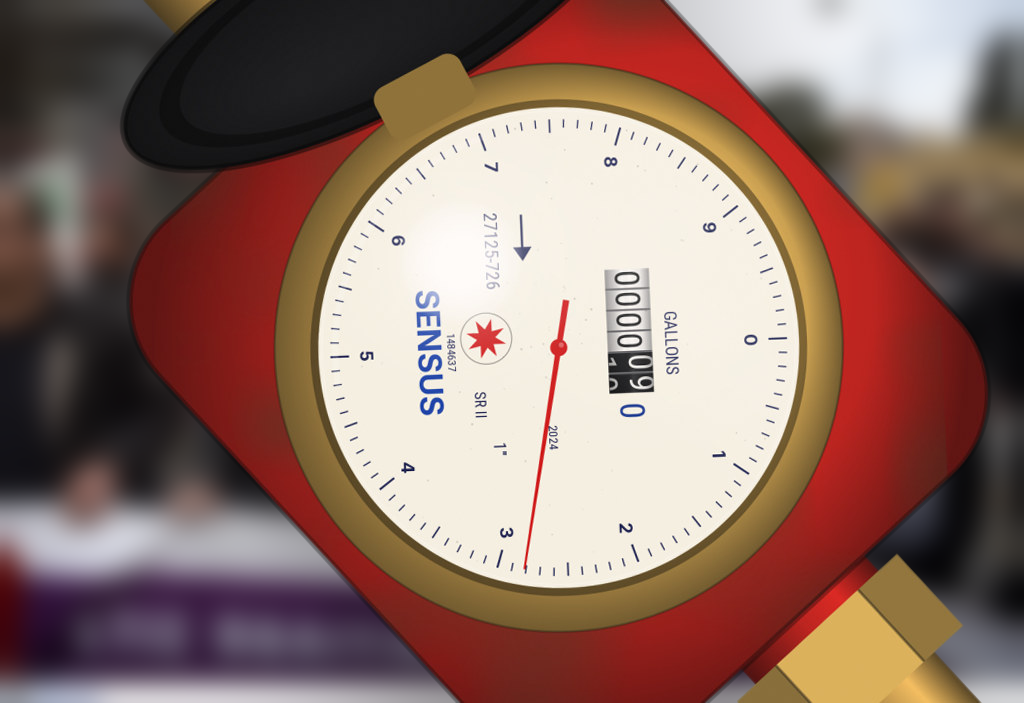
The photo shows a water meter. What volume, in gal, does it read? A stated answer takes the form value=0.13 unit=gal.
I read value=92.8 unit=gal
